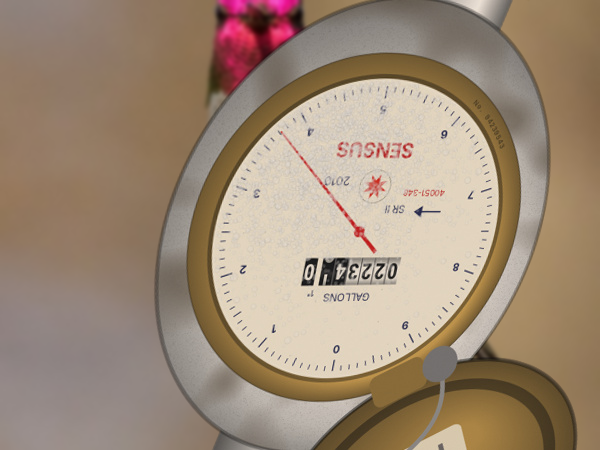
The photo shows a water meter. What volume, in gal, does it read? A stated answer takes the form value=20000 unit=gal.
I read value=223413.7 unit=gal
